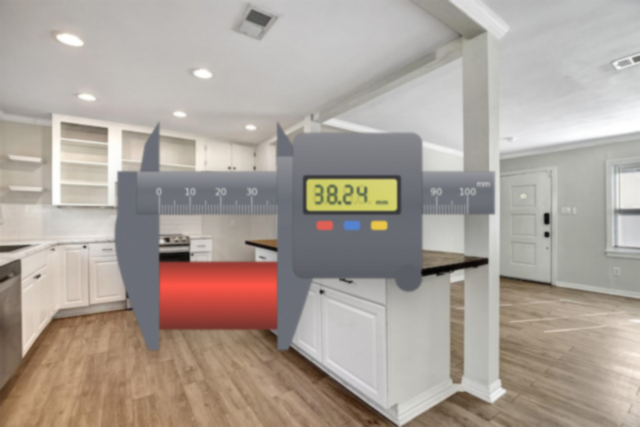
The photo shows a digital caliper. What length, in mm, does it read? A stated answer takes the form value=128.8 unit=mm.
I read value=38.24 unit=mm
